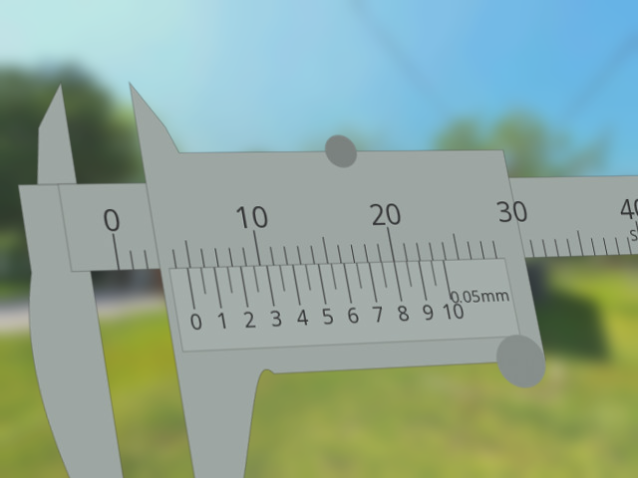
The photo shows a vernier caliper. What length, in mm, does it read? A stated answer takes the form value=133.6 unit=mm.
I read value=4.8 unit=mm
